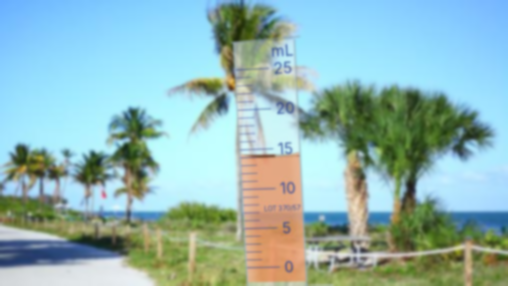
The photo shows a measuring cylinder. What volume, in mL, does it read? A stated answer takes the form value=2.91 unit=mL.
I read value=14 unit=mL
